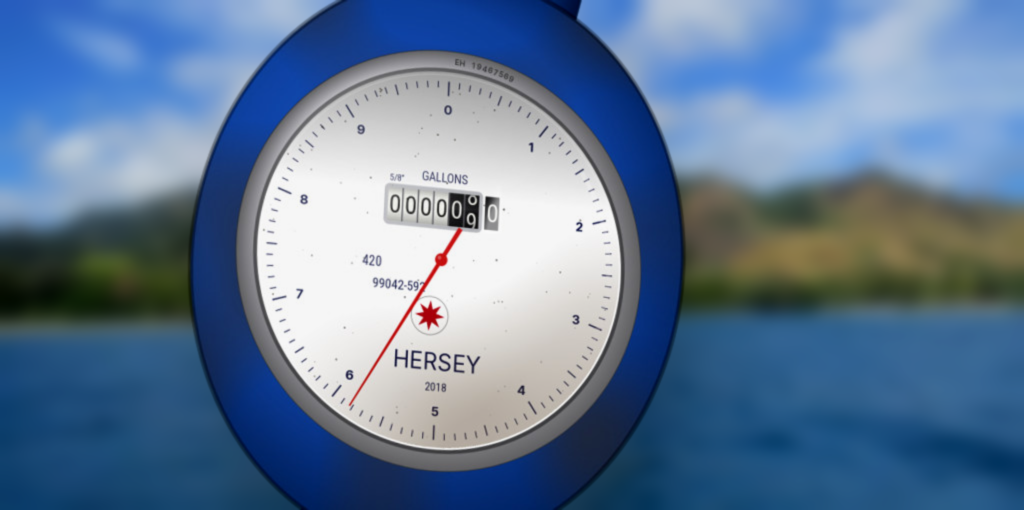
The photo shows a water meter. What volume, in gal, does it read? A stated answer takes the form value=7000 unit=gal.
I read value=85.8 unit=gal
